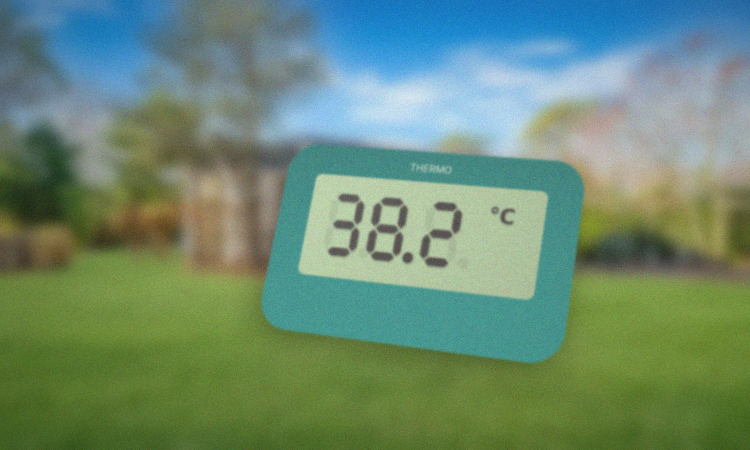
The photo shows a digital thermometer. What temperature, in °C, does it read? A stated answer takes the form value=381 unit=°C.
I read value=38.2 unit=°C
